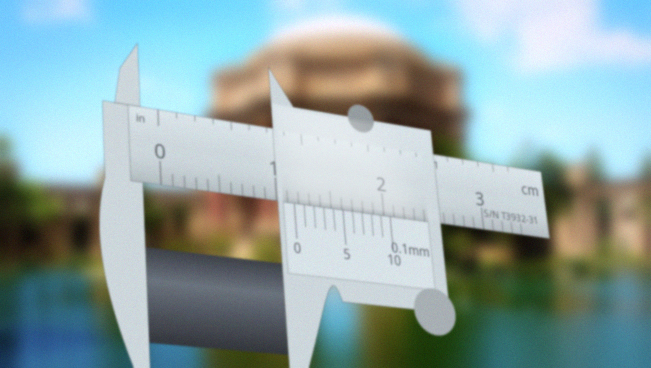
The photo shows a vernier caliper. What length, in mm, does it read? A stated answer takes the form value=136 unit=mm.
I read value=11.6 unit=mm
